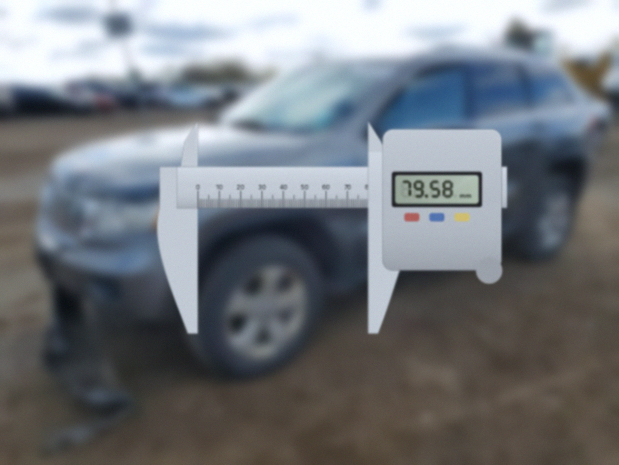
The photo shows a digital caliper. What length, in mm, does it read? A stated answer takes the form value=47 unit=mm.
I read value=79.58 unit=mm
